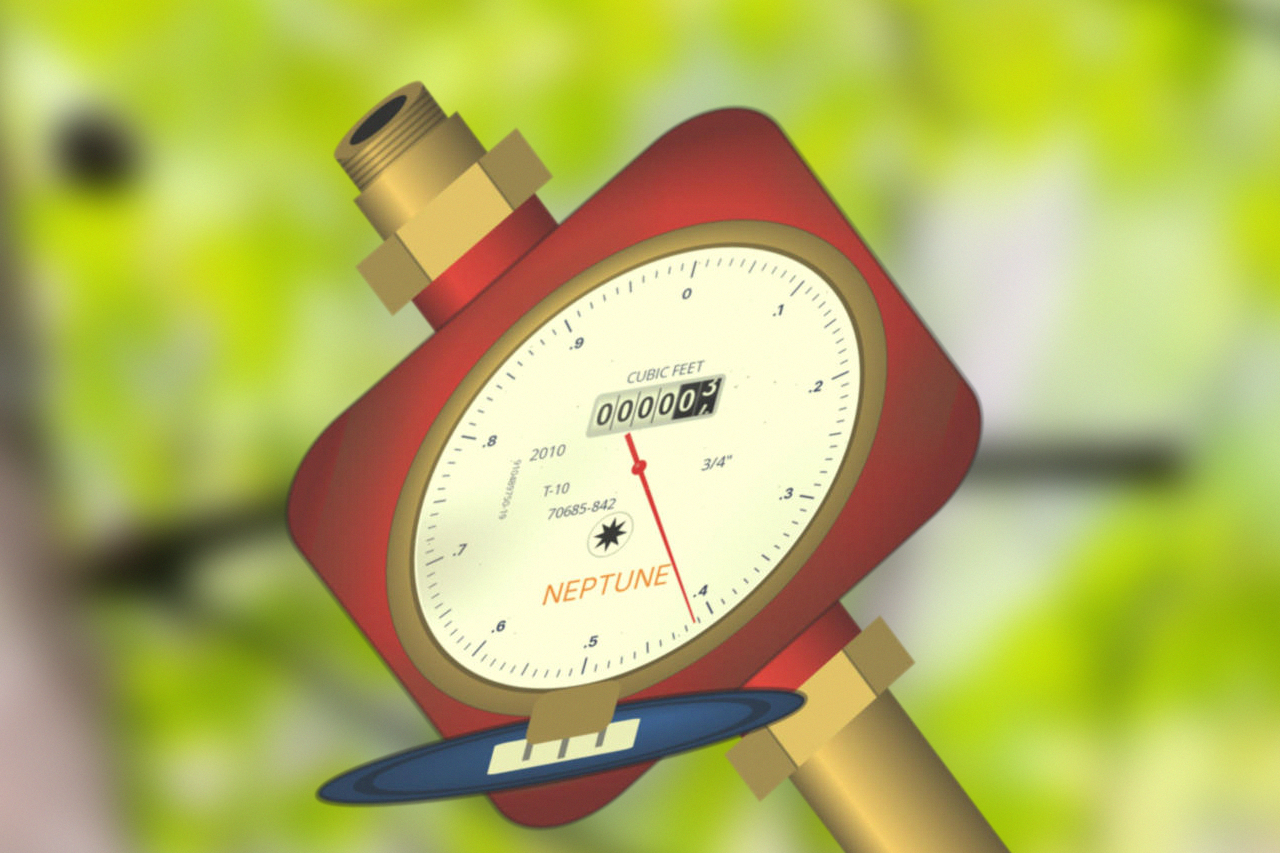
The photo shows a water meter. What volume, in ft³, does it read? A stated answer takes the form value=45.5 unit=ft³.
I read value=3.41 unit=ft³
